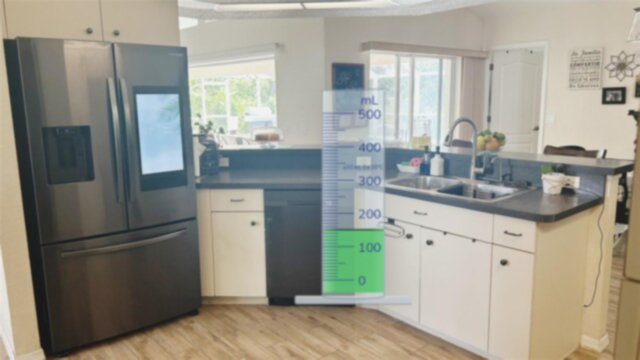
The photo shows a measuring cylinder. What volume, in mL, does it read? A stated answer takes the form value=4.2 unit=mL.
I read value=150 unit=mL
